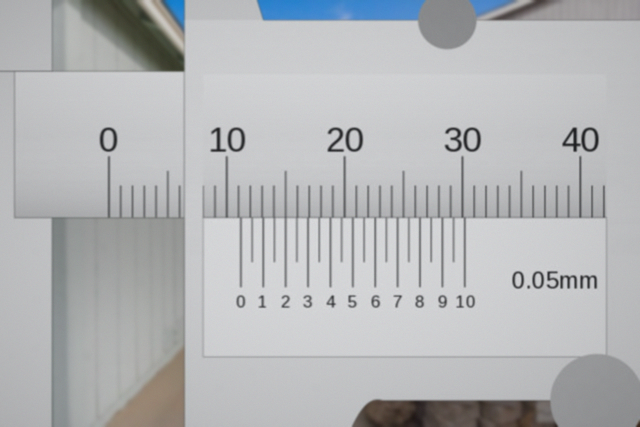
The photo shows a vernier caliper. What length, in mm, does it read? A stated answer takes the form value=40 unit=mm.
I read value=11.2 unit=mm
